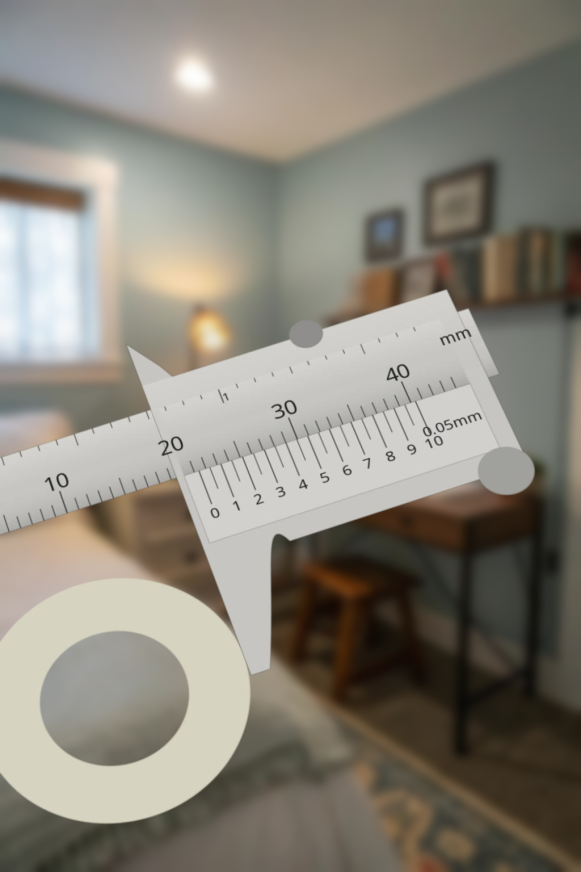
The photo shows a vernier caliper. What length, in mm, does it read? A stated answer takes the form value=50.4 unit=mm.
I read value=21.4 unit=mm
